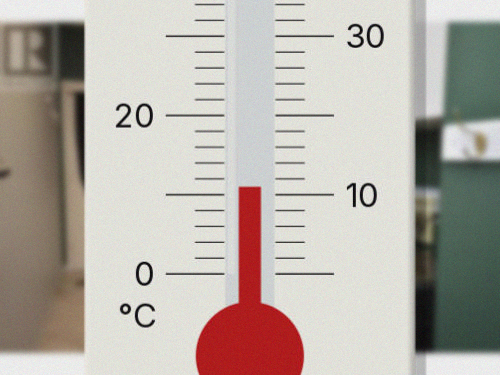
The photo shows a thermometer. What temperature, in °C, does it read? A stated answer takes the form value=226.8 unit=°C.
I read value=11 unit=°C
